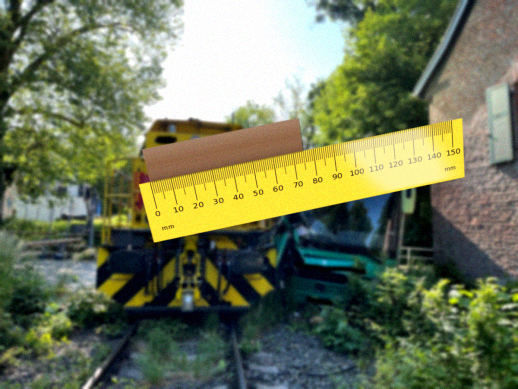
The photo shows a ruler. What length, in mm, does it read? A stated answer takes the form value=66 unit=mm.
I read value=75 unit=mm
